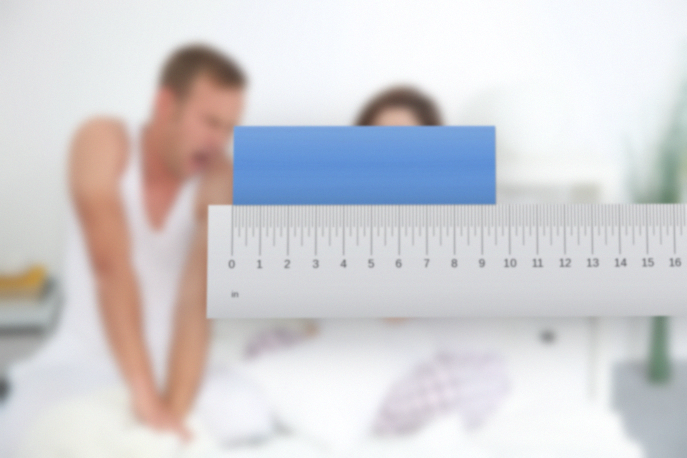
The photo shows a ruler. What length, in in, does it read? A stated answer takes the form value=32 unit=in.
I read value=9.5 unit=in
